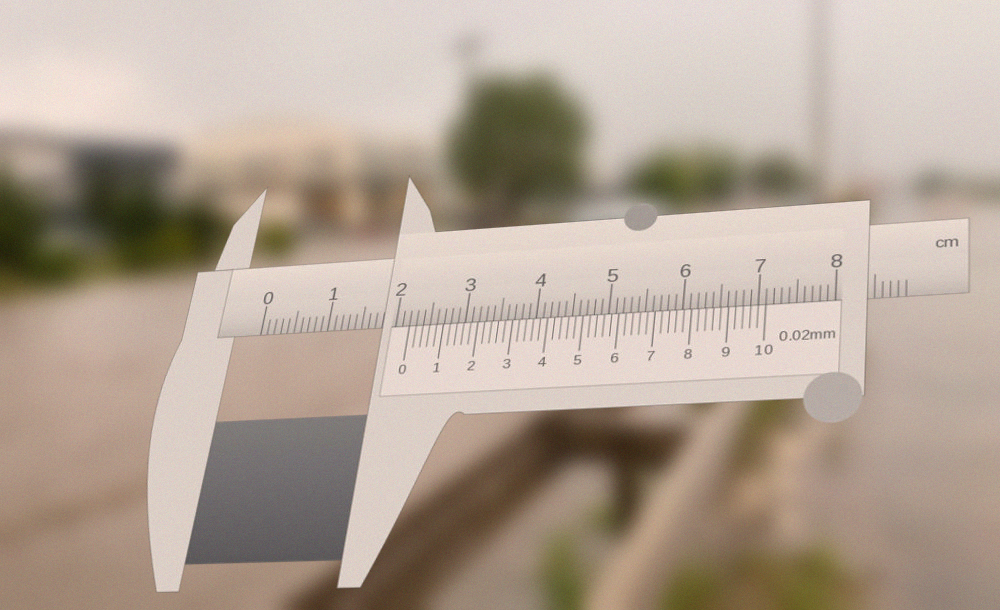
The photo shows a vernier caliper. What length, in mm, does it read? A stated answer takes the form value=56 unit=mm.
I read value=22.0 unit=mm
